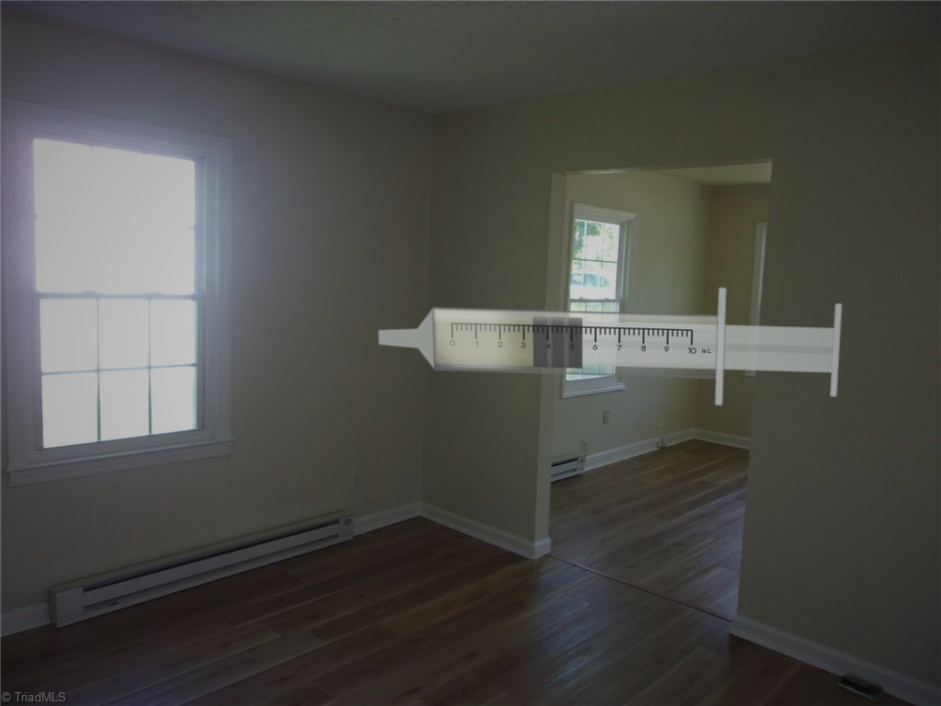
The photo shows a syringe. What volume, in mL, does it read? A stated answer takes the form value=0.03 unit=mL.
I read value=3.4 unit=mL
